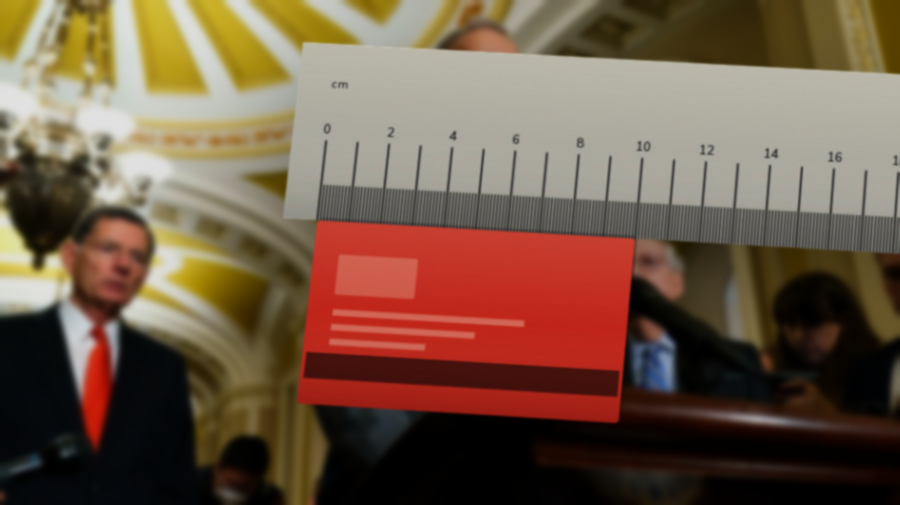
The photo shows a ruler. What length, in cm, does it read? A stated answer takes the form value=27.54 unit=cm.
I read value=10 unit=cm
